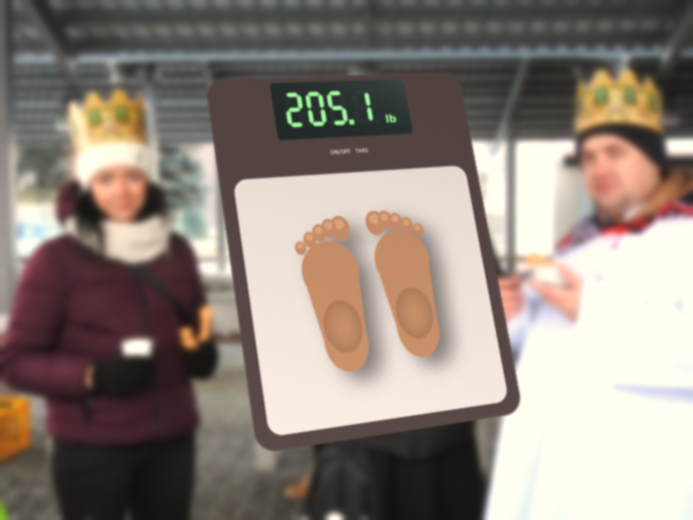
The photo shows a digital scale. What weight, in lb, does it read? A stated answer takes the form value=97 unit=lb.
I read value=205.1 unit=lb
